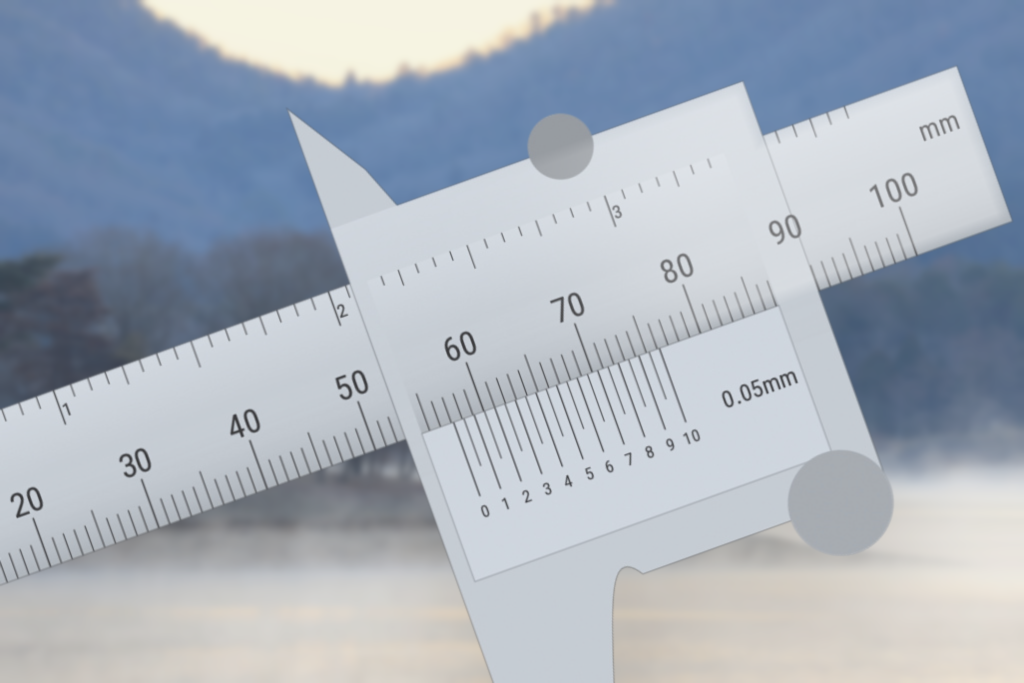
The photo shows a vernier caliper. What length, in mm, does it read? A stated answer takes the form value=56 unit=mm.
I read value=57.2 unit=mm
